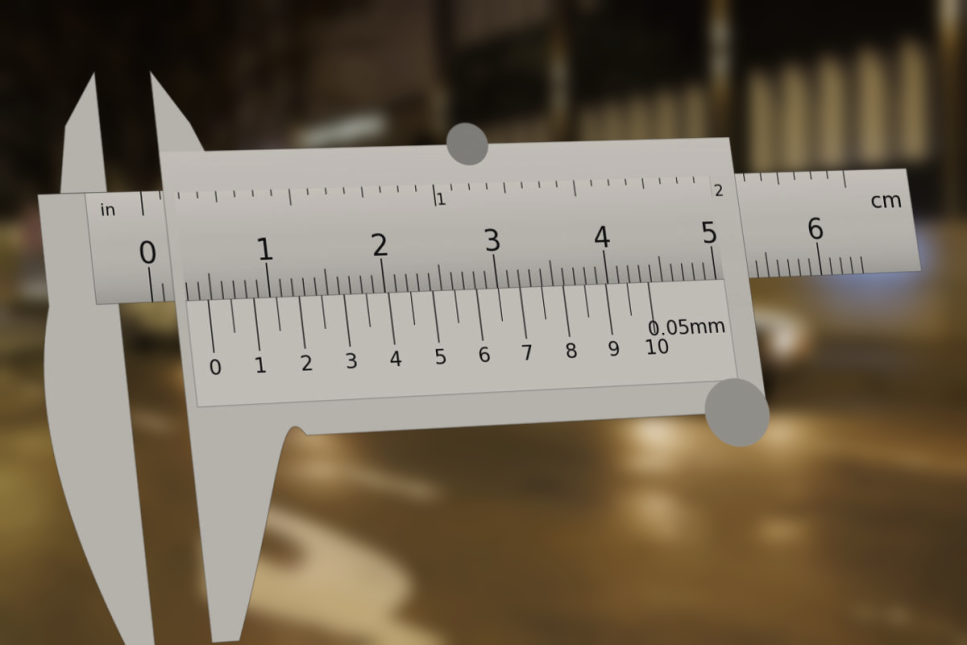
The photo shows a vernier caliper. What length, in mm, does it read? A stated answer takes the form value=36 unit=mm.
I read value=4.7 unit=mm
